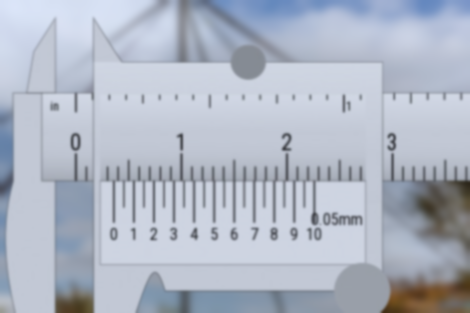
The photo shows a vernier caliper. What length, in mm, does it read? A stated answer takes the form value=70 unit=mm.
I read value=3.6 unit=mm
